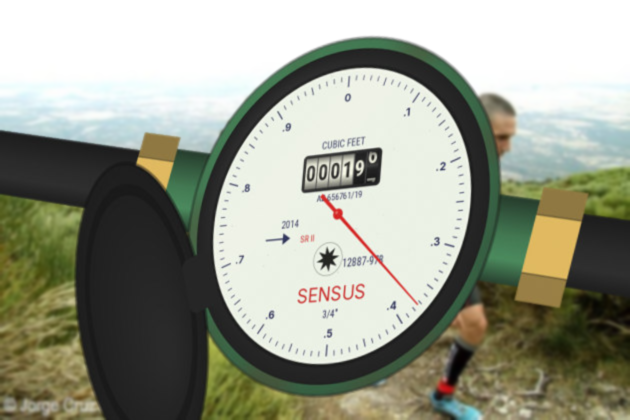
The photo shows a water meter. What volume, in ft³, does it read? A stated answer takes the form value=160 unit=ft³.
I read value=196.37 unit=ft³
